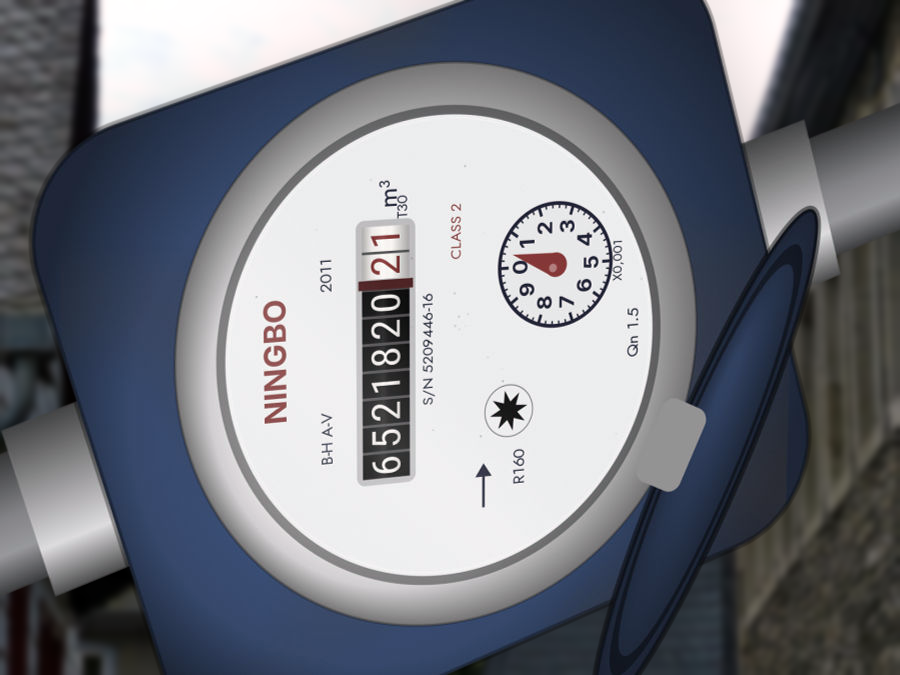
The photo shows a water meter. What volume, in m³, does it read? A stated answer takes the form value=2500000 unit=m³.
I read value=6521820.210 unit=m³
